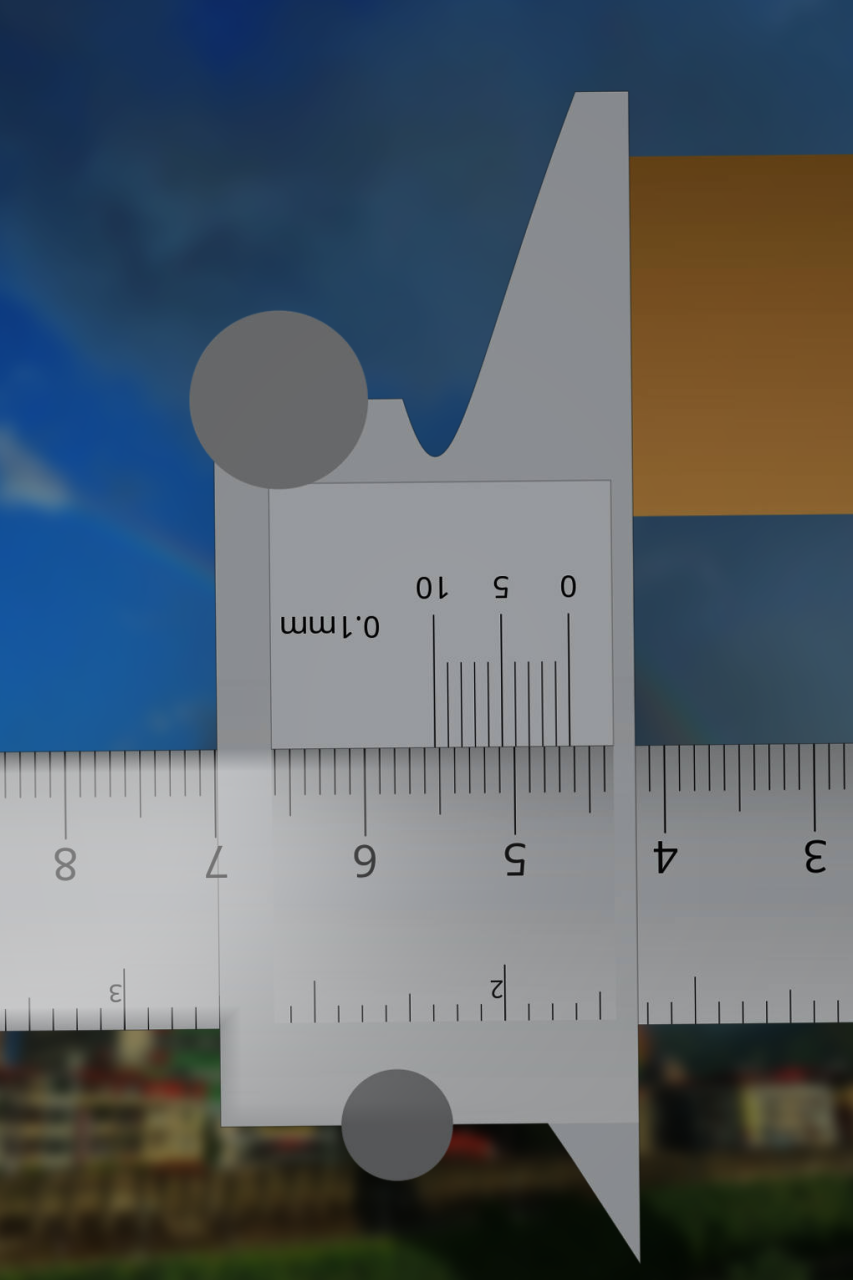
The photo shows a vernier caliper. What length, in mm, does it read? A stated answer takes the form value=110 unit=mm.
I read value=46.3 unit=mm
